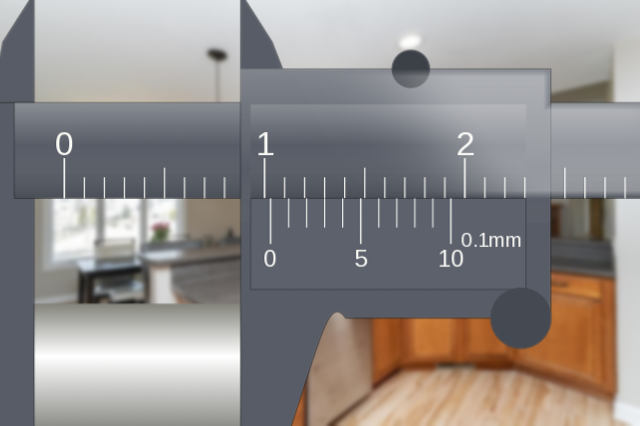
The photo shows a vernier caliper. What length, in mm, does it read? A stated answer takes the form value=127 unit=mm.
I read value=10.3 unit=mm
